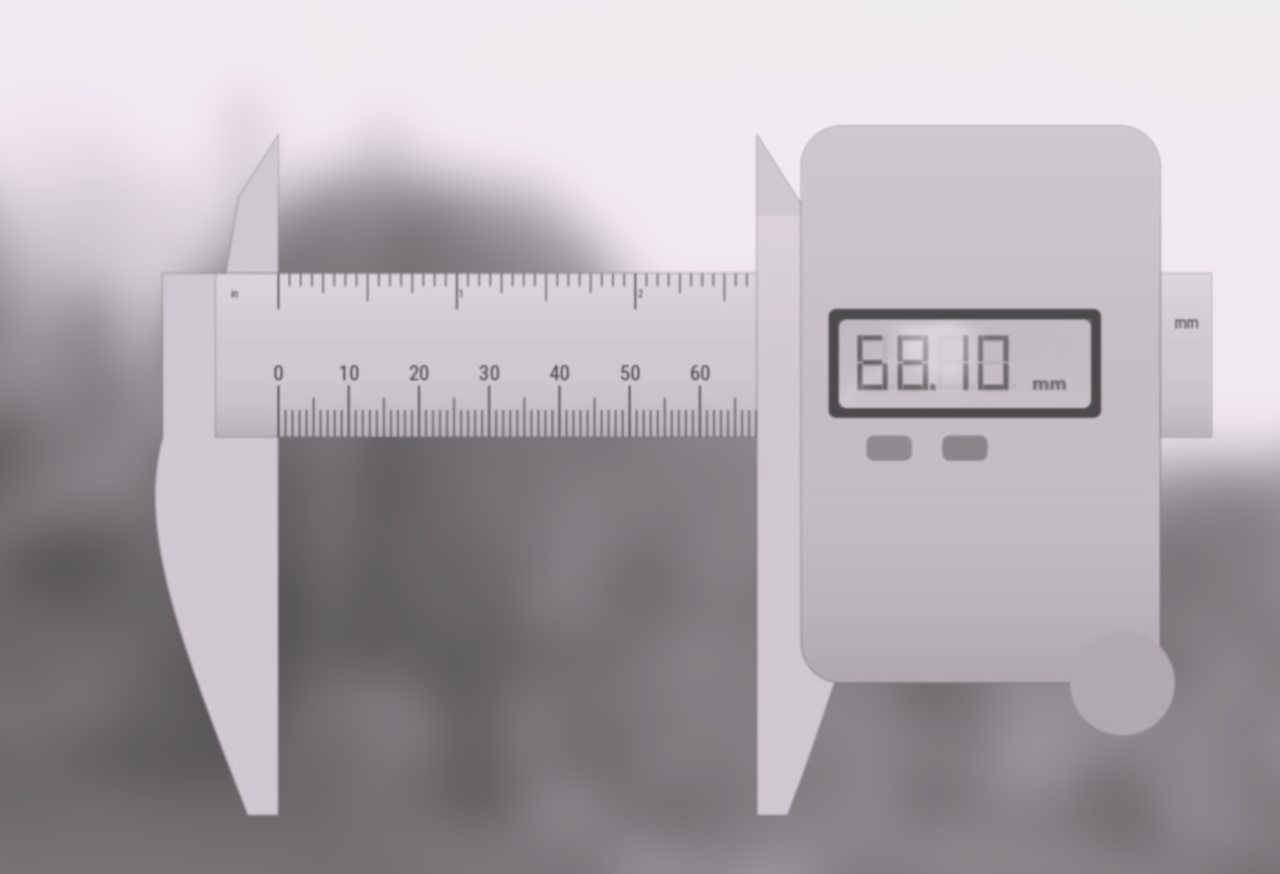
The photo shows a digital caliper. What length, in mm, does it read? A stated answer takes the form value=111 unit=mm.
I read value=68.10 unit=mm
